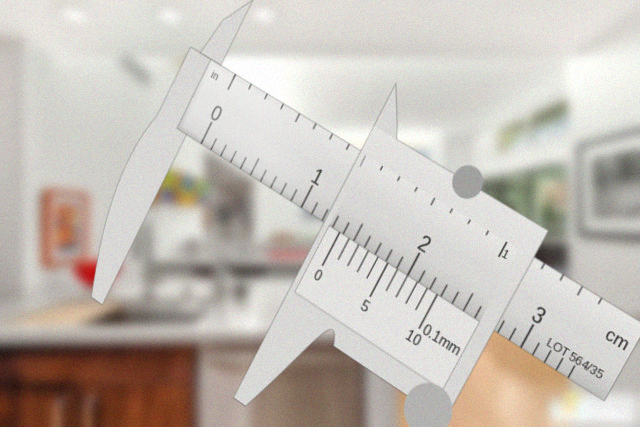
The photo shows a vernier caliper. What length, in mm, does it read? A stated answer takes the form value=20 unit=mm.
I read value=13.7 unit=mm
